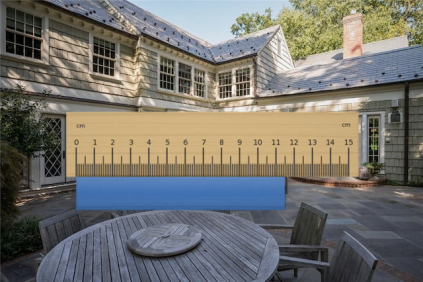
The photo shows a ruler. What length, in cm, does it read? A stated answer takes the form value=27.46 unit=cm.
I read value=11.5 unit=cm
